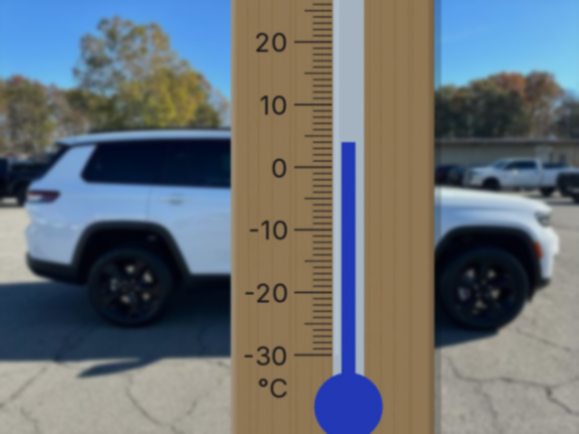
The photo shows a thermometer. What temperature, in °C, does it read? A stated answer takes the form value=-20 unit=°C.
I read value=4 unit=°C
